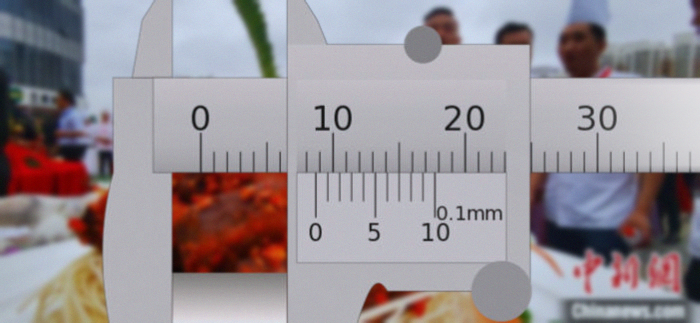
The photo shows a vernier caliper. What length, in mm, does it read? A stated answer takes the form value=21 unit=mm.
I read value=8.7 unit=mm
